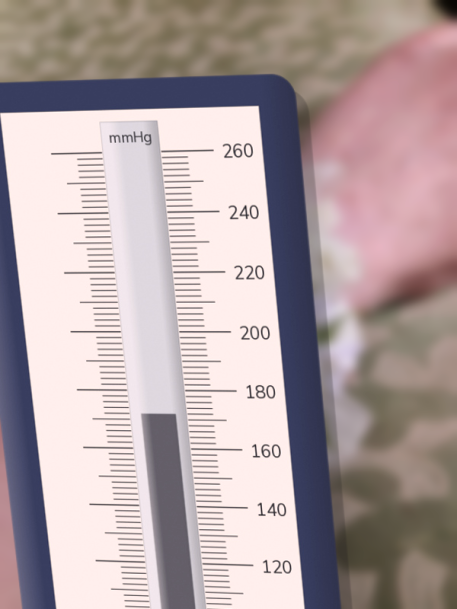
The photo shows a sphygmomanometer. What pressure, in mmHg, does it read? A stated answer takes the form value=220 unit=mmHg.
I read value=172 unit=mmHg
